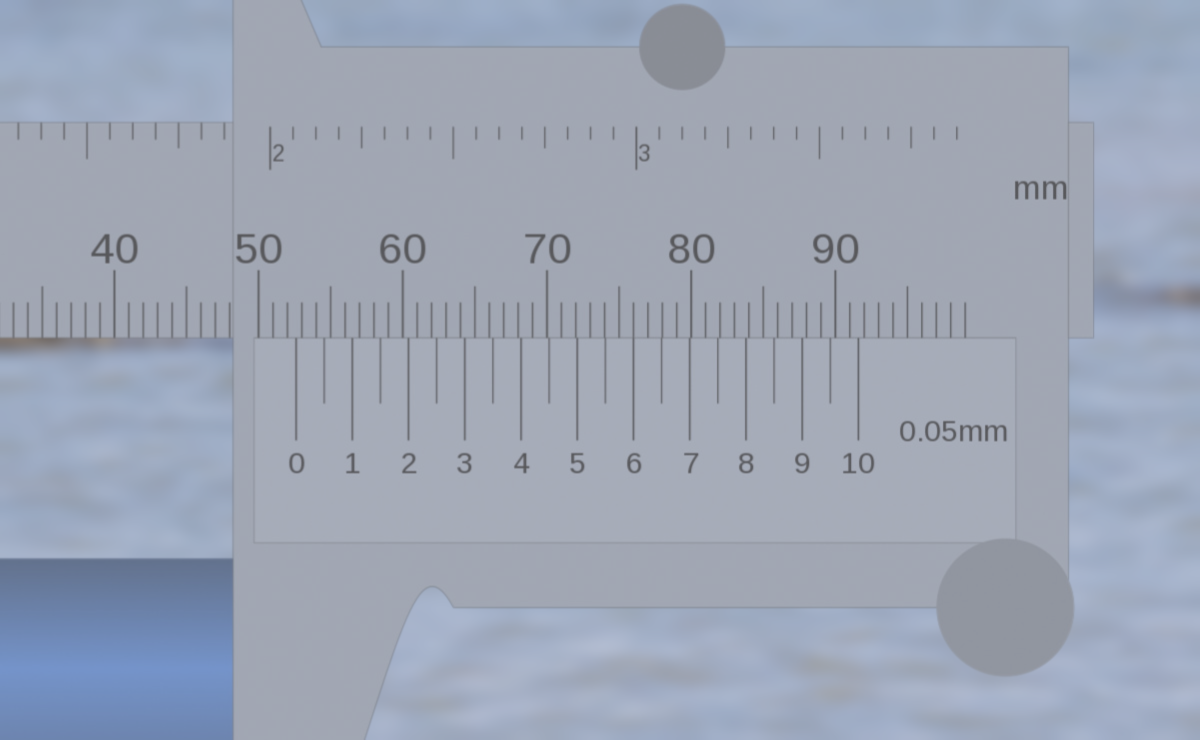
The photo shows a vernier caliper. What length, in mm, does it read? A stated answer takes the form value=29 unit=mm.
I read value=52.6 unit=mm
